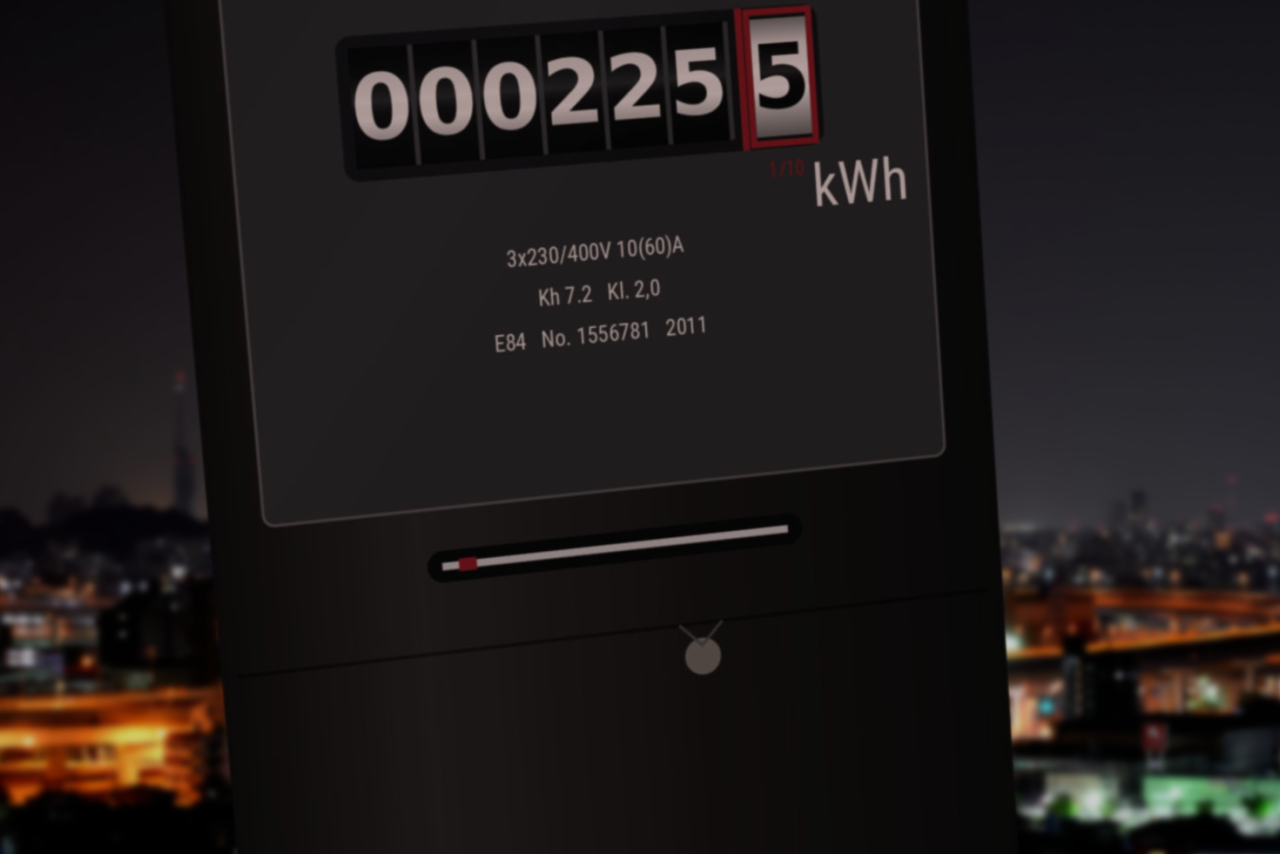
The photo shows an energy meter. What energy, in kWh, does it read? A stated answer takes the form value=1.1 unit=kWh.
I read value=225.5 unit=kWh
